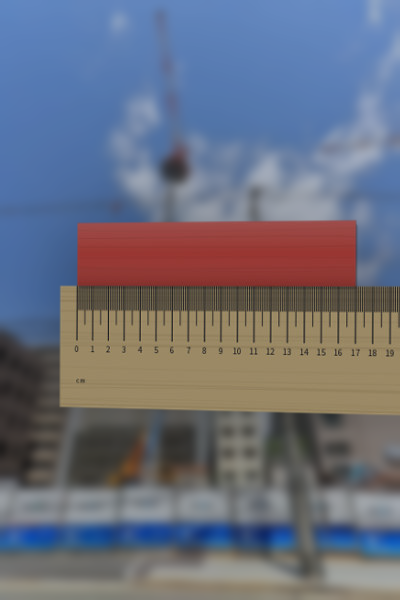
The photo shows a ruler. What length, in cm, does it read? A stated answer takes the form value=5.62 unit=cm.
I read value=17 unit=cm
